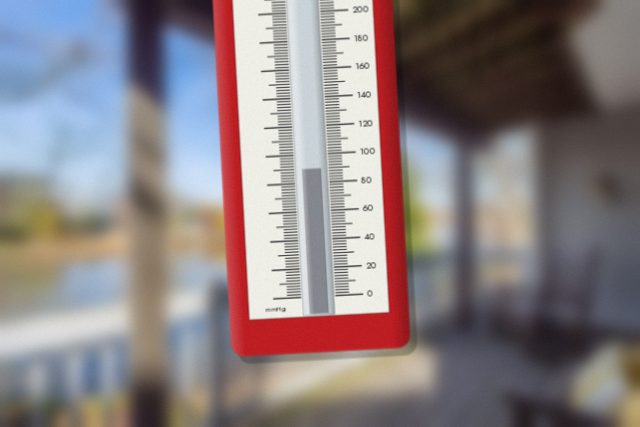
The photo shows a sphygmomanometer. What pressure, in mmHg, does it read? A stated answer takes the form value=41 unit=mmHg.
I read value=90 unit=mmHg
